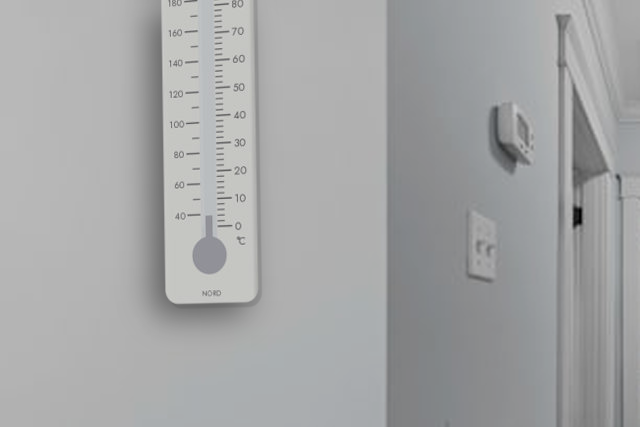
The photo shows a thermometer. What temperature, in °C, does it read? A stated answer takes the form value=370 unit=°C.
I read value=4 unit=°C
